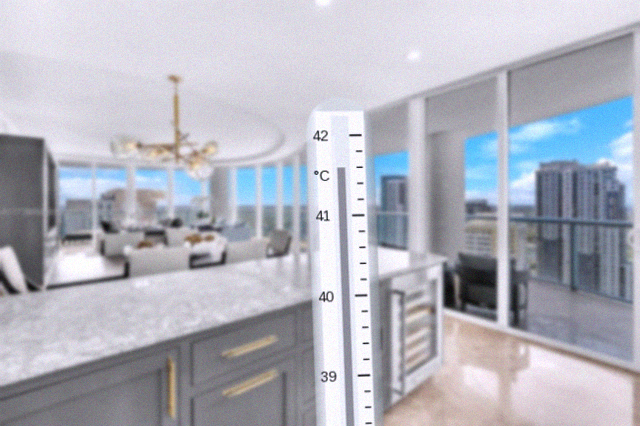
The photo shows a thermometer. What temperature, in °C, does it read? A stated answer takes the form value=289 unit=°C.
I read value=41.6 unit=°C
